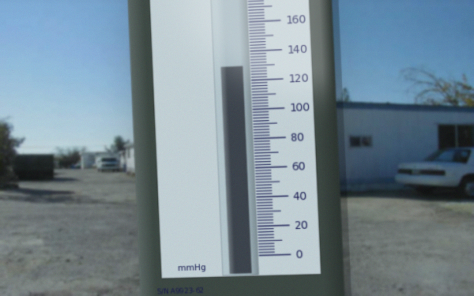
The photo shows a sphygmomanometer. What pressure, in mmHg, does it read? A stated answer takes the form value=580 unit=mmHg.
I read value=130 unit=mmHg
